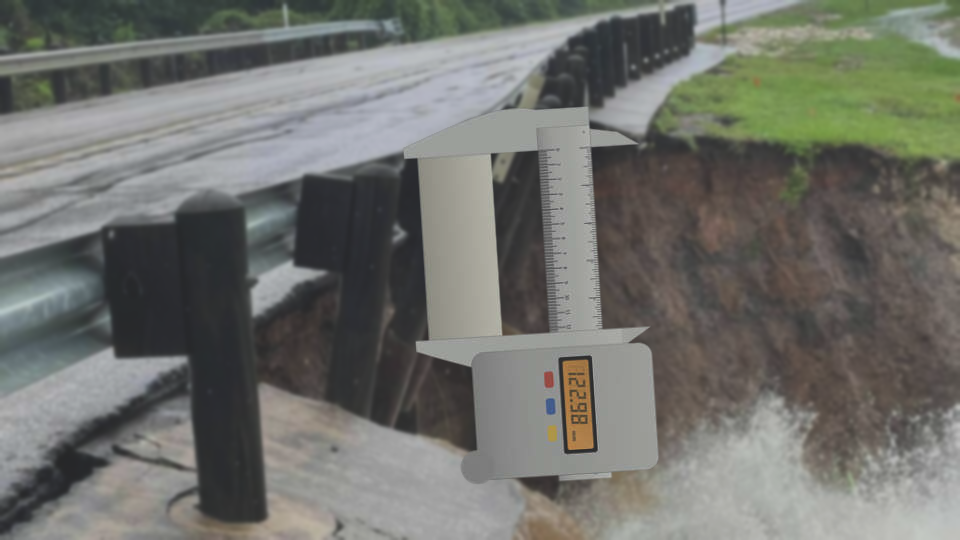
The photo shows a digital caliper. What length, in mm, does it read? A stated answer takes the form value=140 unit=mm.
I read value=122.98 unit=mm
